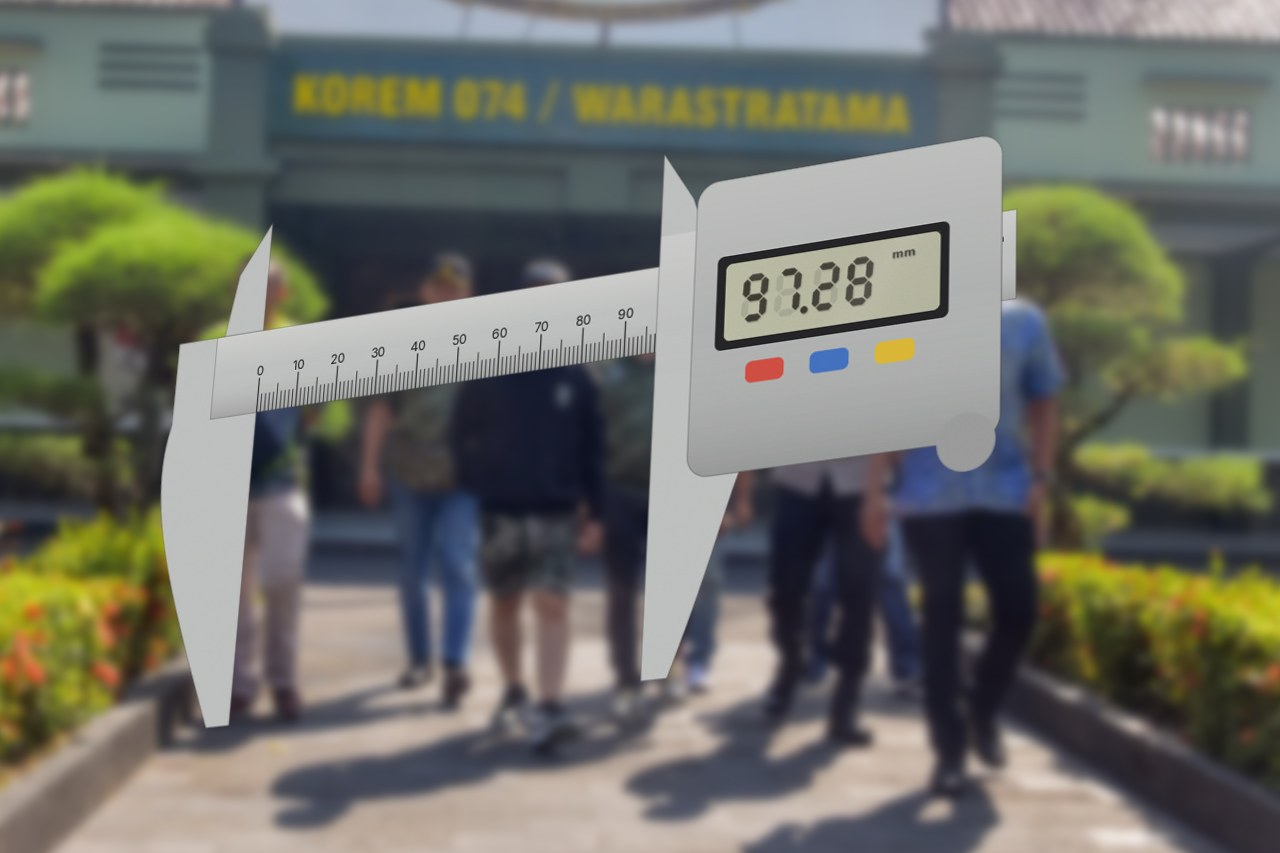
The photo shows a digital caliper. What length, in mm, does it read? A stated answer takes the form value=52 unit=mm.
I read value=97.28 unit=mm
